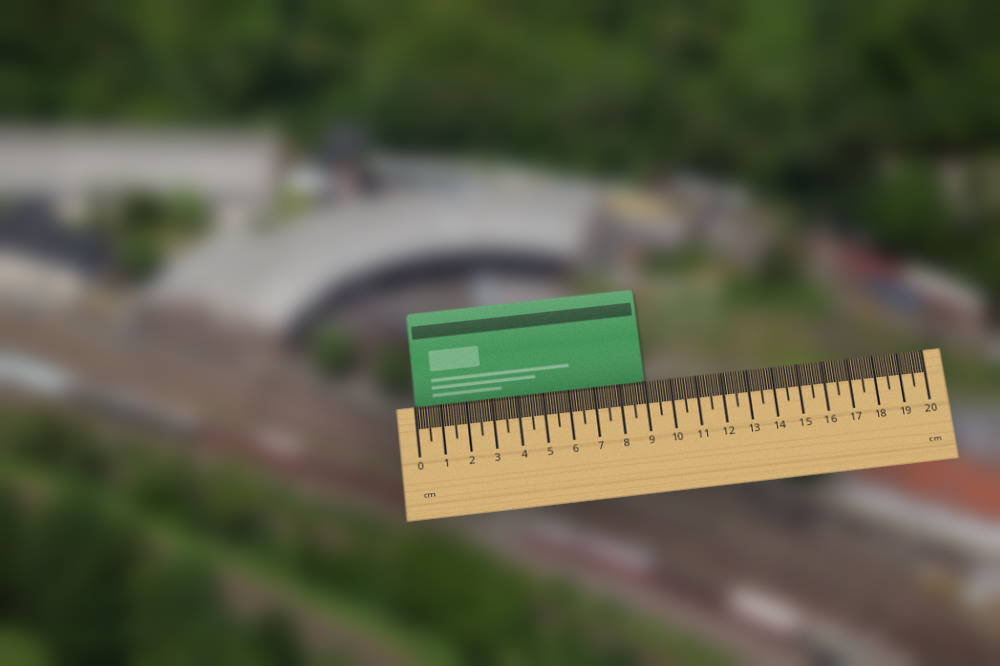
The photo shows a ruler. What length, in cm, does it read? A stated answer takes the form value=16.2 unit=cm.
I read value=9 unit=cm
